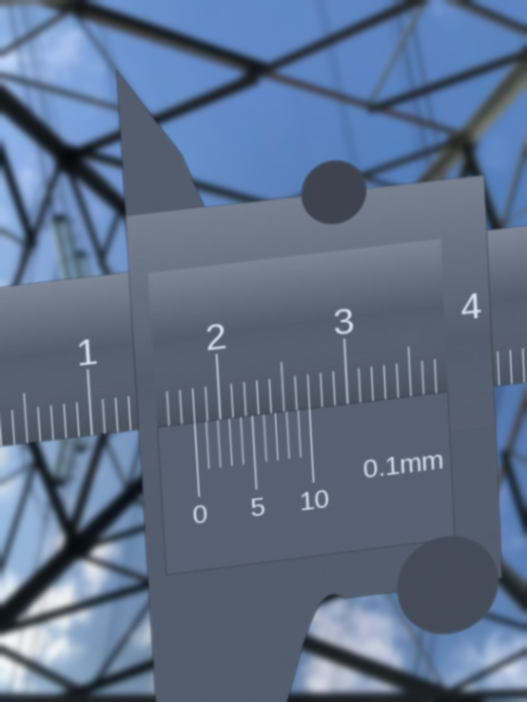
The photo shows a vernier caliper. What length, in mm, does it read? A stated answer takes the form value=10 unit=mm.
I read value=18.0 unit=mm
